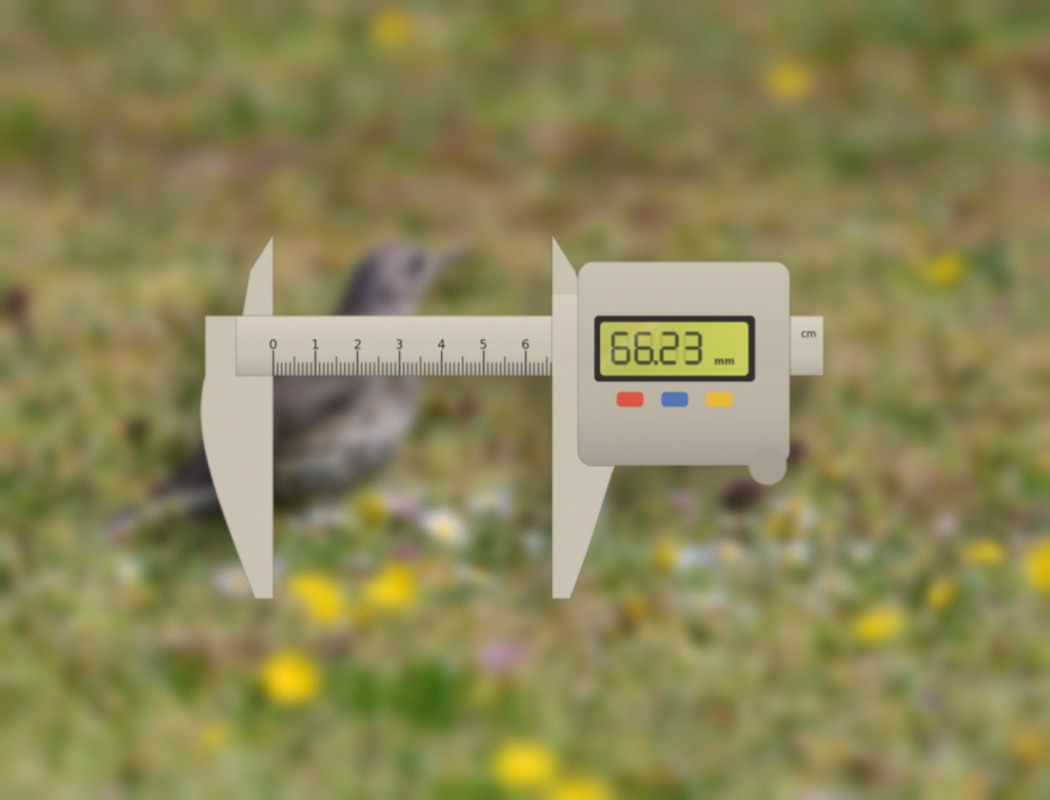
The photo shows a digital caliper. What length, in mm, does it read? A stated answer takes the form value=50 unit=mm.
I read value=66.23 unit=mm
